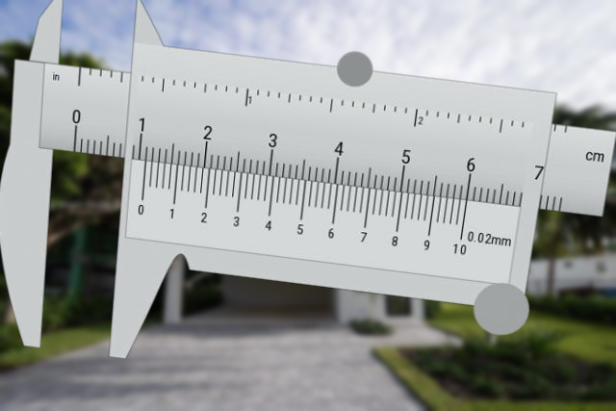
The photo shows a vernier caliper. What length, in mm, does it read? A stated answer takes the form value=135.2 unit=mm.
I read value=11.0 unit=mm
